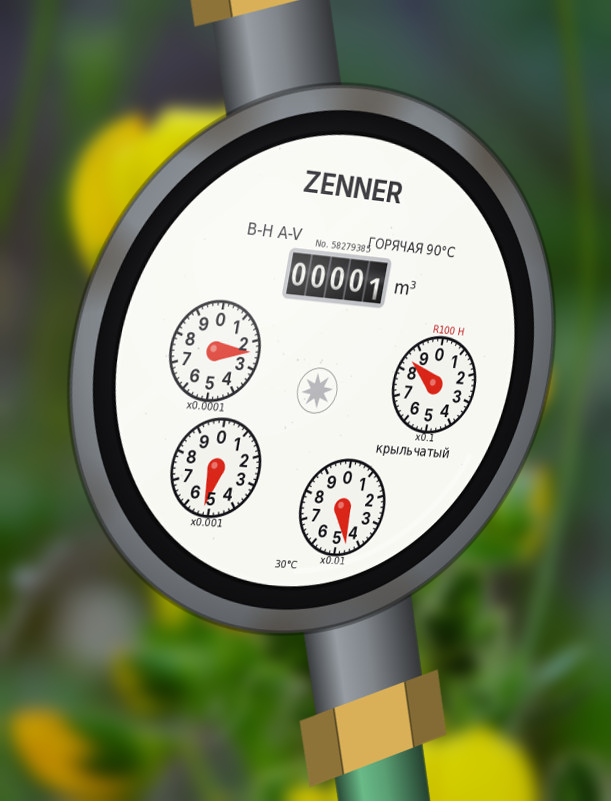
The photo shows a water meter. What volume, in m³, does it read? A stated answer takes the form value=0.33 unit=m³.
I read value=0.8452 unit=m³
